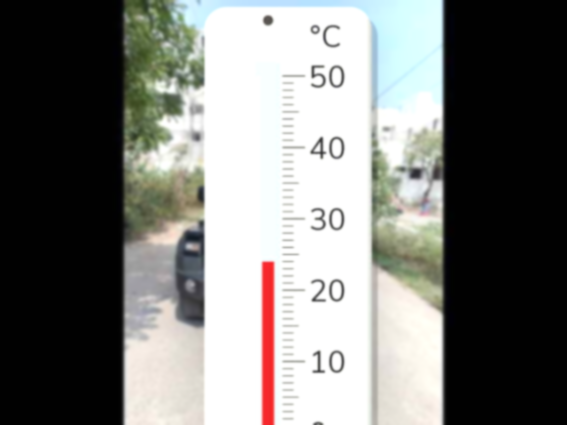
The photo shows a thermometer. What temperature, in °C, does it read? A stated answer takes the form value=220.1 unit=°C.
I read value=24 unit=°C
